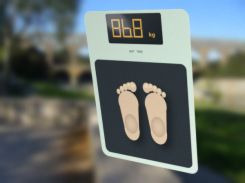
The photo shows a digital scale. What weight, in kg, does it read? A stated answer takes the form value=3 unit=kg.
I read value=86.8 unit=kg
